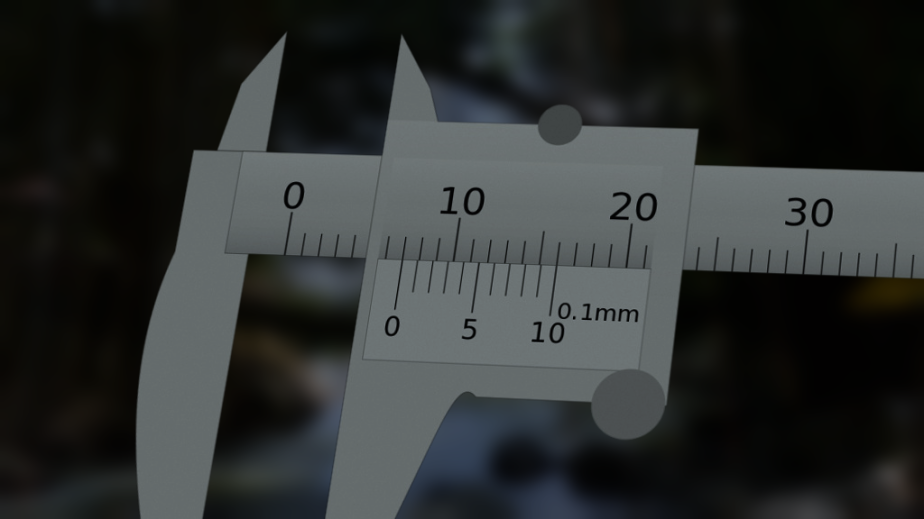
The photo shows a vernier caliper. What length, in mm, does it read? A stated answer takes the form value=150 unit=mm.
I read value=7.0 unit=mm
